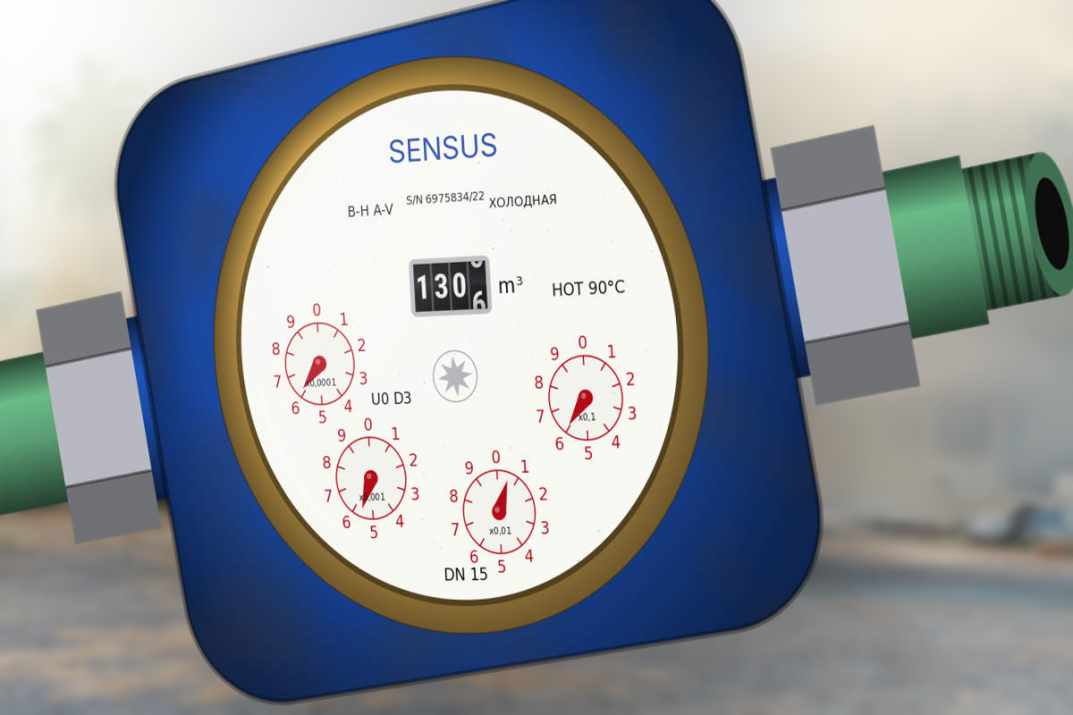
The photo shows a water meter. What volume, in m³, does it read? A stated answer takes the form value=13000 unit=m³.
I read value=1305.6056 unit=m³
